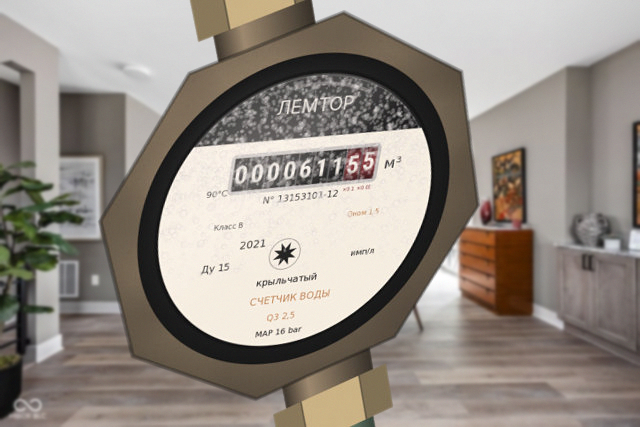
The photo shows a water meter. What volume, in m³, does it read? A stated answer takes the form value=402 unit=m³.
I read value=611.55 unit=m³
